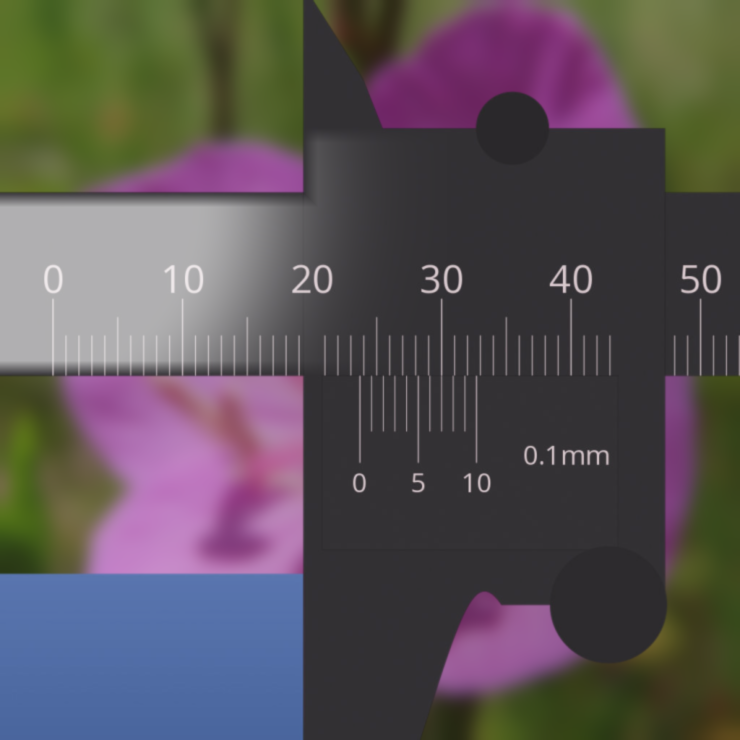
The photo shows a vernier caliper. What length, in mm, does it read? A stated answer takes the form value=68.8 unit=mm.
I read value=23.7 unit=mm
